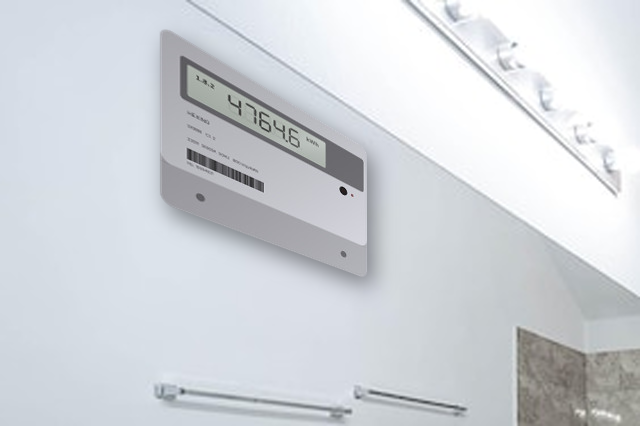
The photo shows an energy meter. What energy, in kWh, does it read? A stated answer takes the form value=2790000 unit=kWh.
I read value=4764.6 unit=kWh
